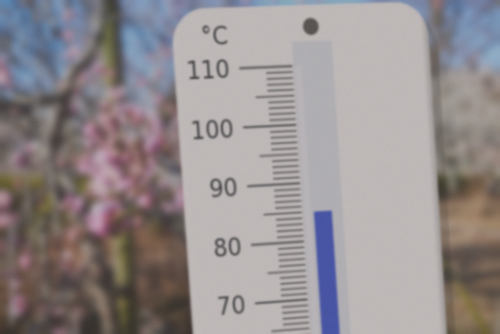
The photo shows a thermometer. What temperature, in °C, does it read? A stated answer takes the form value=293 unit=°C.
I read value=85 unit=°C
